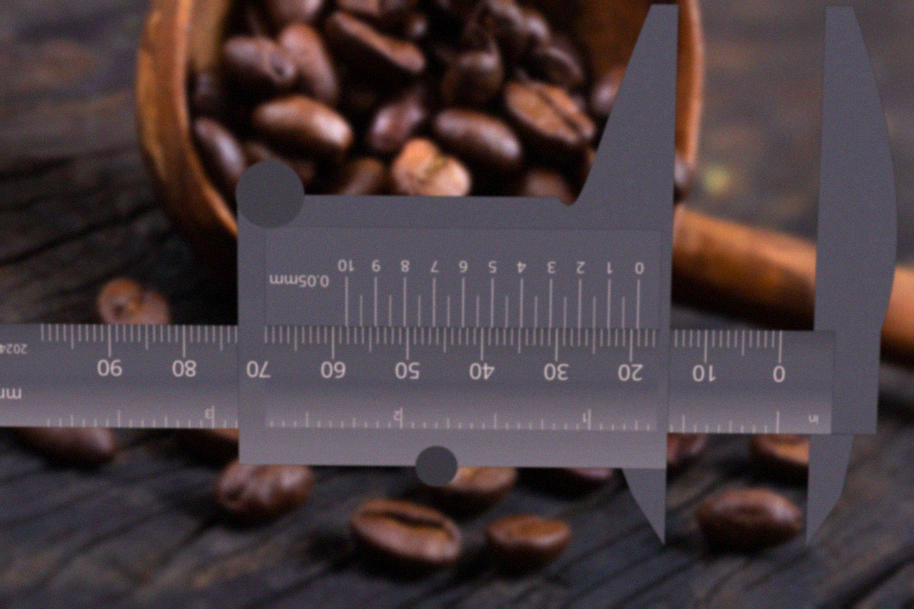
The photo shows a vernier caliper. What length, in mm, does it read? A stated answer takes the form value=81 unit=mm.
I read value=19.2 unit=mm
